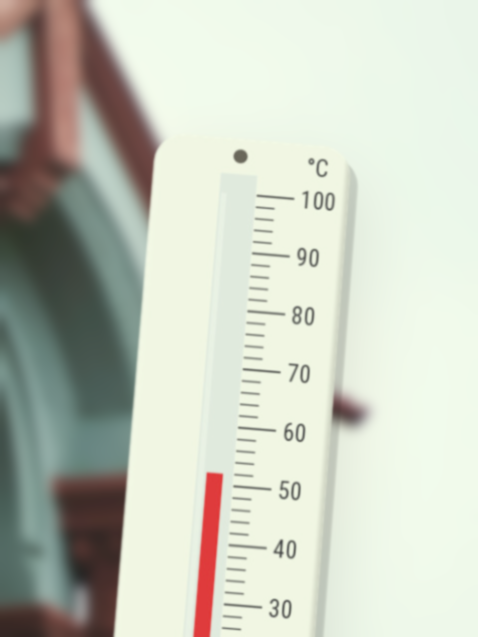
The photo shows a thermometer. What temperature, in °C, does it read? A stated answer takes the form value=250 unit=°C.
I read value=52 unit=°C
